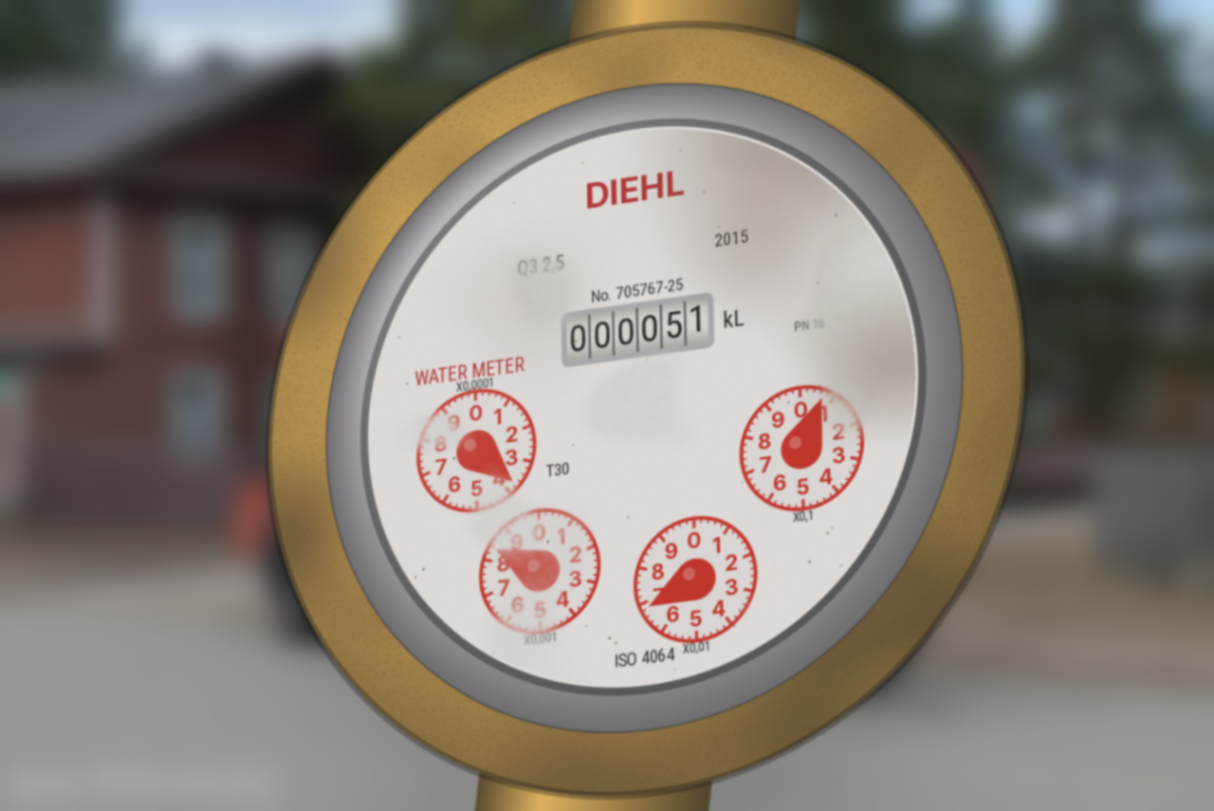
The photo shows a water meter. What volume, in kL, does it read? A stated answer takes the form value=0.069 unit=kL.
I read value=51.0683 unit=kL
